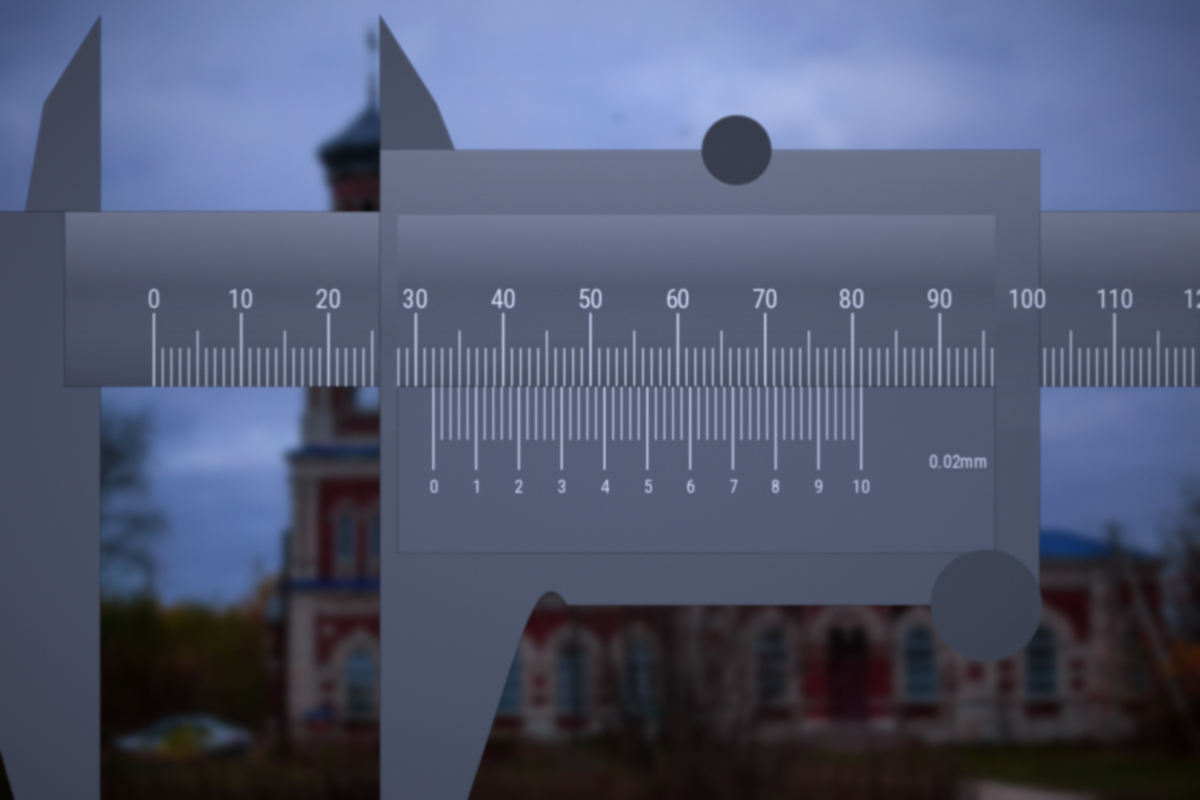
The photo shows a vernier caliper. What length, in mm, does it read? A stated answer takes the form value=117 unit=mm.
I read value=32.0 unit=mm
